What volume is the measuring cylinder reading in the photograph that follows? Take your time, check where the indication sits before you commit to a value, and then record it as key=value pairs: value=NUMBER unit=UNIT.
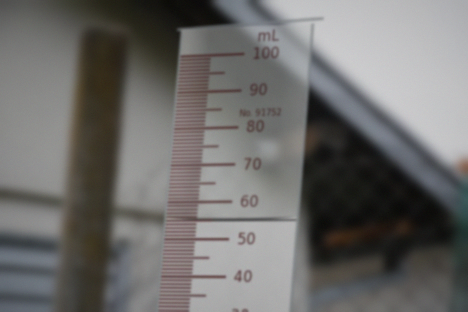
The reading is value=55 unit=mL
